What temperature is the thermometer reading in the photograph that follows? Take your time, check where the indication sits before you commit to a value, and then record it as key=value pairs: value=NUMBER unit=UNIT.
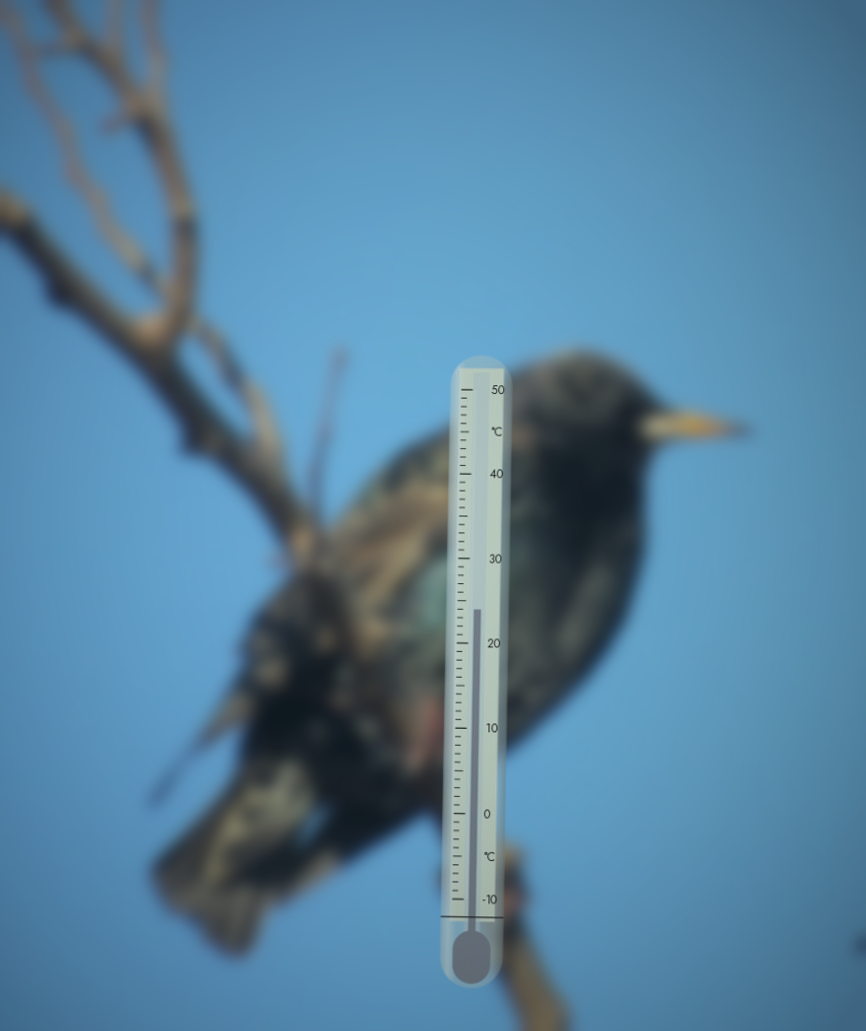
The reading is value=24 unit=°C
